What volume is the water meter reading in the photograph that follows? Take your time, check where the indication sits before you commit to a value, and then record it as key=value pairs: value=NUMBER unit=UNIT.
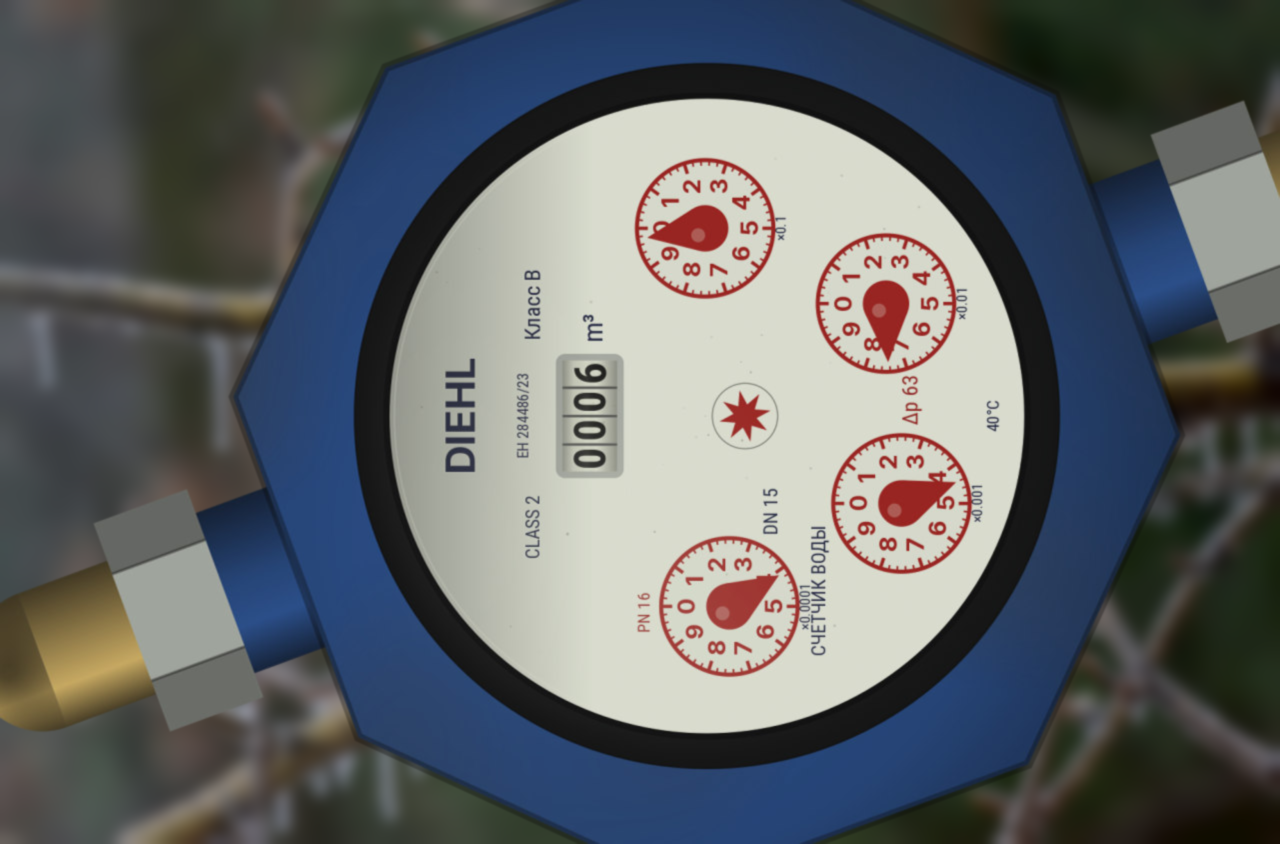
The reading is value=5.9744 unit=m³
